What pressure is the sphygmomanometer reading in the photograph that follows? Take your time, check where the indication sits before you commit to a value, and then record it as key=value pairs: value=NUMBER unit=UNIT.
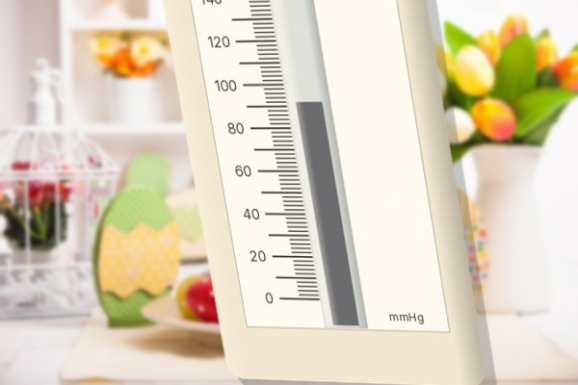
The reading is value=92 unit=mmHg
